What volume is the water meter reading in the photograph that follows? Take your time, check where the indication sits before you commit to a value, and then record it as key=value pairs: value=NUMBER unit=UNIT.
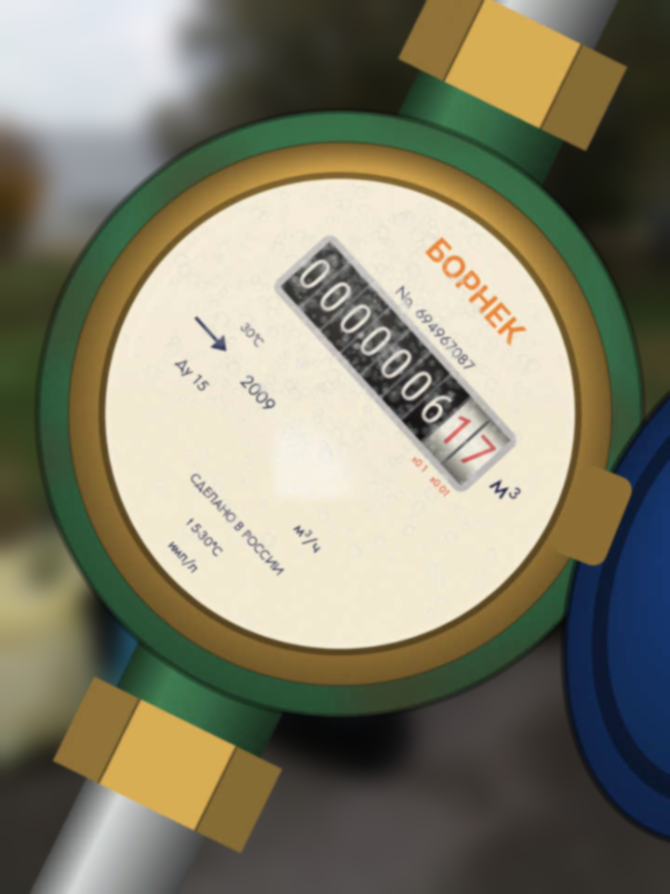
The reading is value=6.17 unit=m³
